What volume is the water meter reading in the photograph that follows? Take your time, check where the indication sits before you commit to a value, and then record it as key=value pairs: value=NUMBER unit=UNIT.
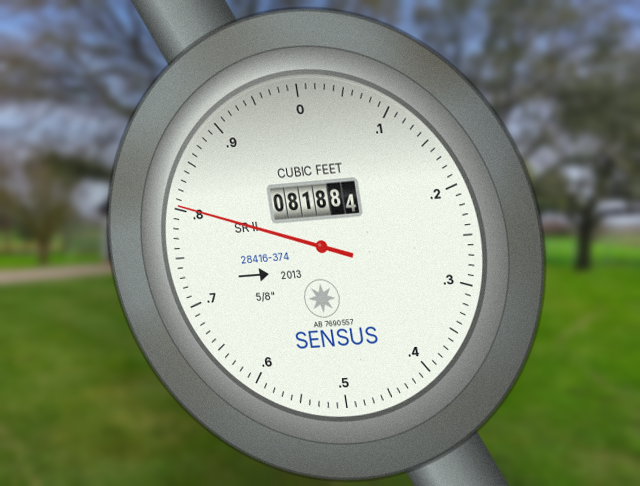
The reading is value=81883.80 unit=ft³
